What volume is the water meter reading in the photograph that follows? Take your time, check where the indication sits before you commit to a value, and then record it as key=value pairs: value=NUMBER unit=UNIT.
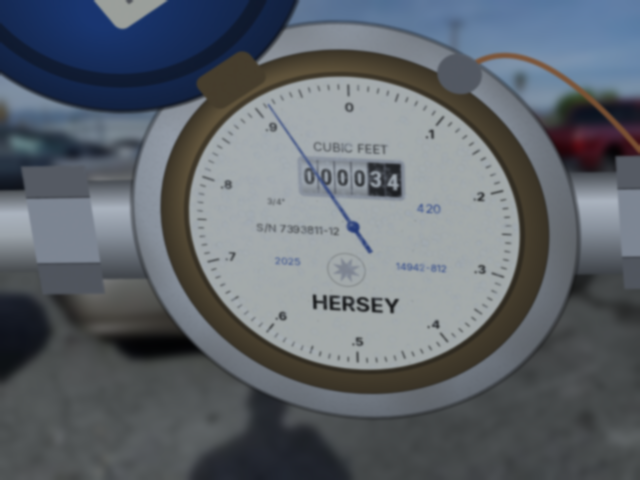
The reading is value=33.91 unit=ft³
